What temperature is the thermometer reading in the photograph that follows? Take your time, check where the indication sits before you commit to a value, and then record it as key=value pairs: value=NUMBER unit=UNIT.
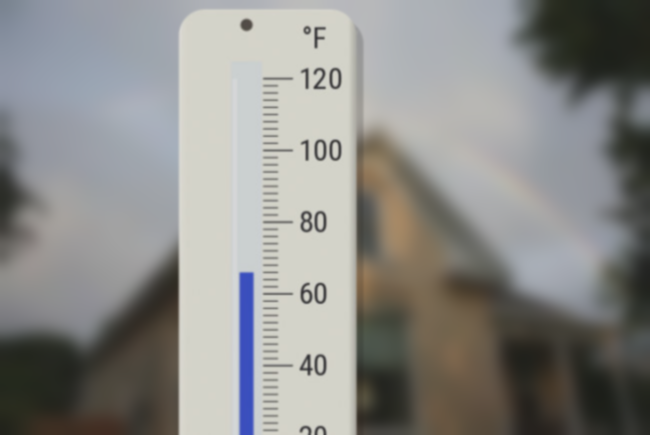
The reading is value=66 unit=°F
